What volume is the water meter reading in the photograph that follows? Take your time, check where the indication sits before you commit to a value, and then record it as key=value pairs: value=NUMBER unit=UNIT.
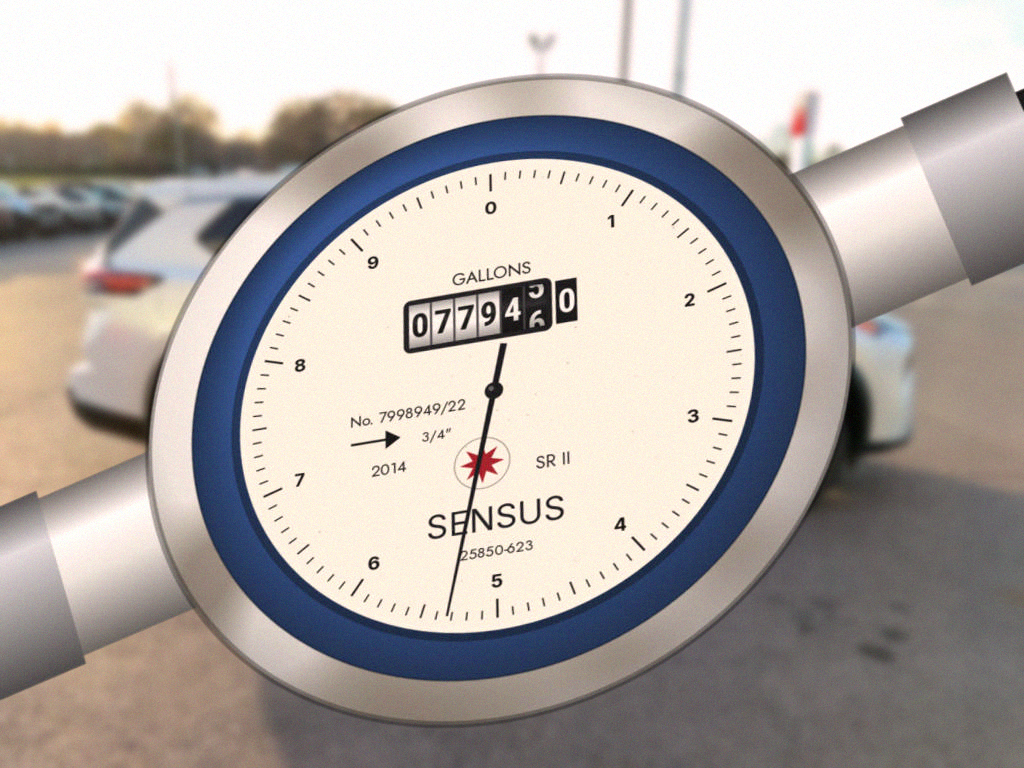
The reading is value=779455.3 unit=gal
